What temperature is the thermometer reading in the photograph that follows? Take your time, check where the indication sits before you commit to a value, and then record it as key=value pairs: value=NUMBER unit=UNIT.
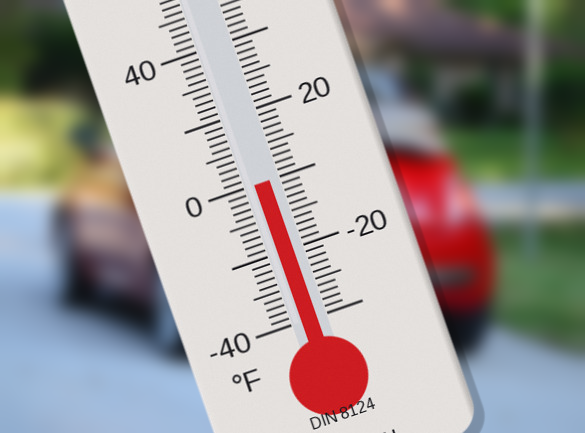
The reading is value=0 unit=°F
